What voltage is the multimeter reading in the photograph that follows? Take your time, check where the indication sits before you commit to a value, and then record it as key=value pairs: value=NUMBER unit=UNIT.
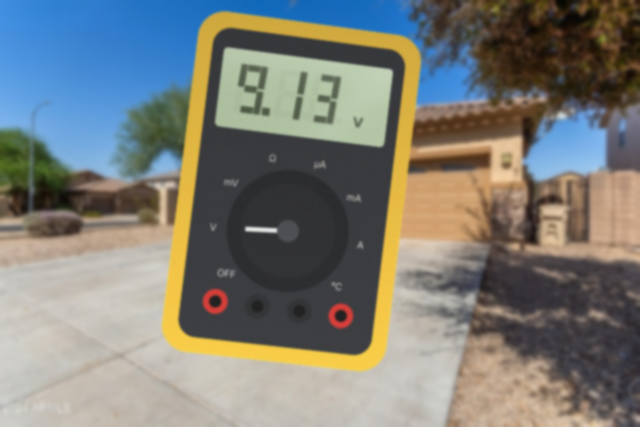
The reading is value=9.13 unit=V
